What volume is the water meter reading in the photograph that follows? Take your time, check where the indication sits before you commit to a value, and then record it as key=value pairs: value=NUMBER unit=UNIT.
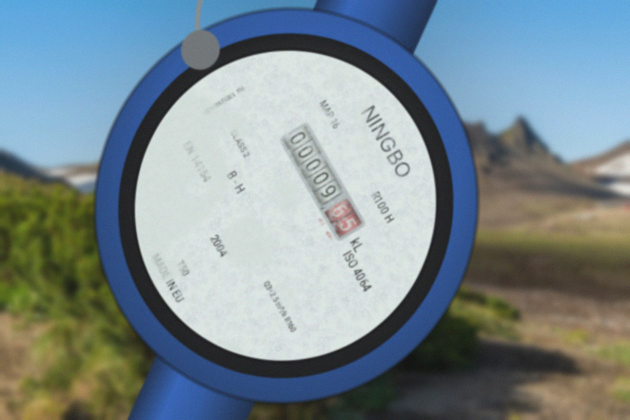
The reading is value=9.65 unit=kL
